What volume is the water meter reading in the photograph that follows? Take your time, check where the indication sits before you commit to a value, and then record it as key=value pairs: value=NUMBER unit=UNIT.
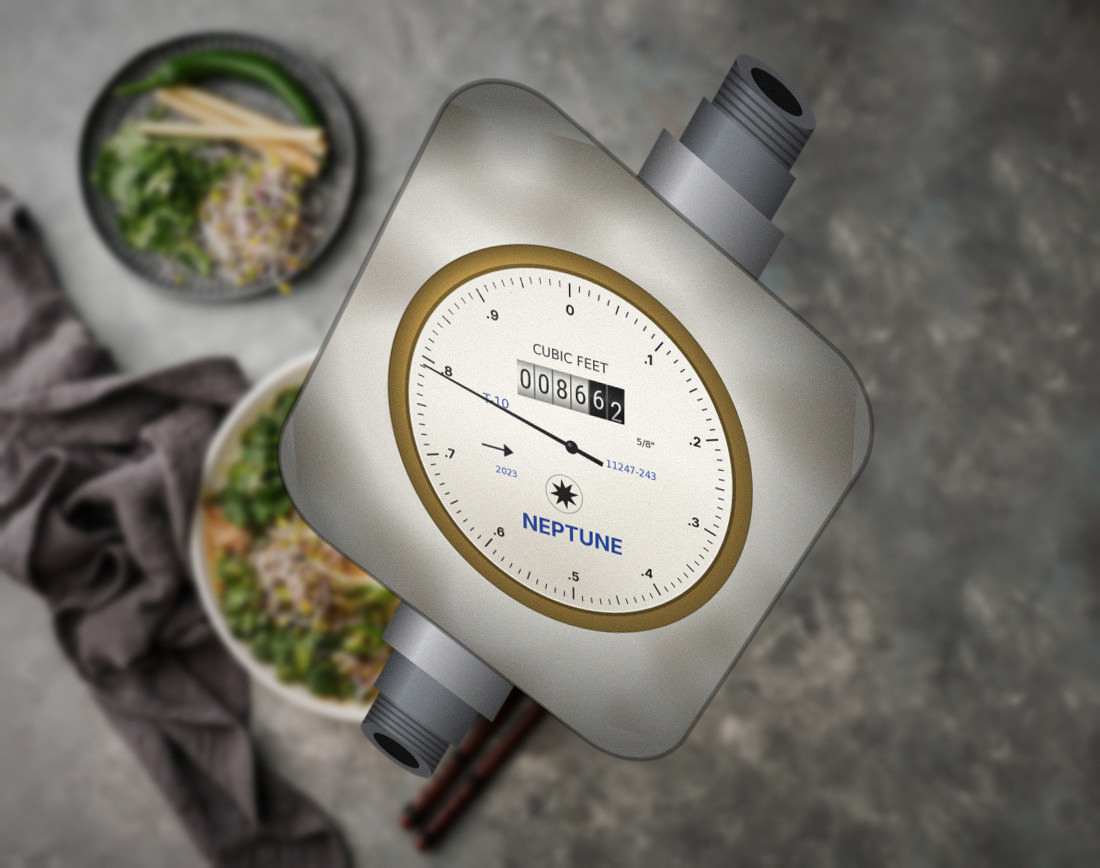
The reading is value=8661.79 unit=ft³
